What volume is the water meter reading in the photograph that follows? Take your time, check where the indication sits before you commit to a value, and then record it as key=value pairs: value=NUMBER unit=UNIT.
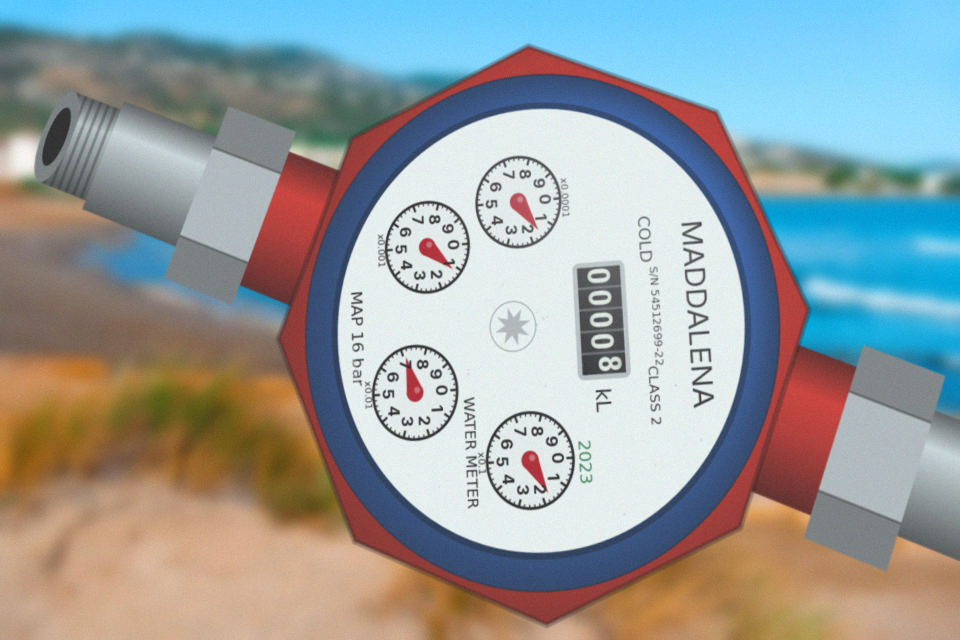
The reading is value=8.1711 unit=kL
